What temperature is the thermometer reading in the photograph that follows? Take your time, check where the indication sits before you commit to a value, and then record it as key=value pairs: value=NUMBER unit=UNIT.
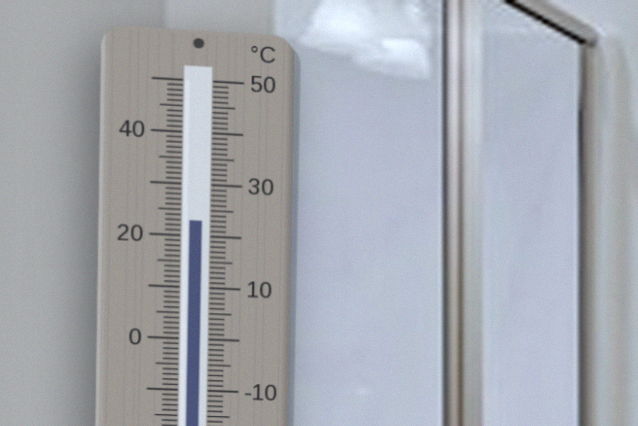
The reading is value=23 unit=°C
